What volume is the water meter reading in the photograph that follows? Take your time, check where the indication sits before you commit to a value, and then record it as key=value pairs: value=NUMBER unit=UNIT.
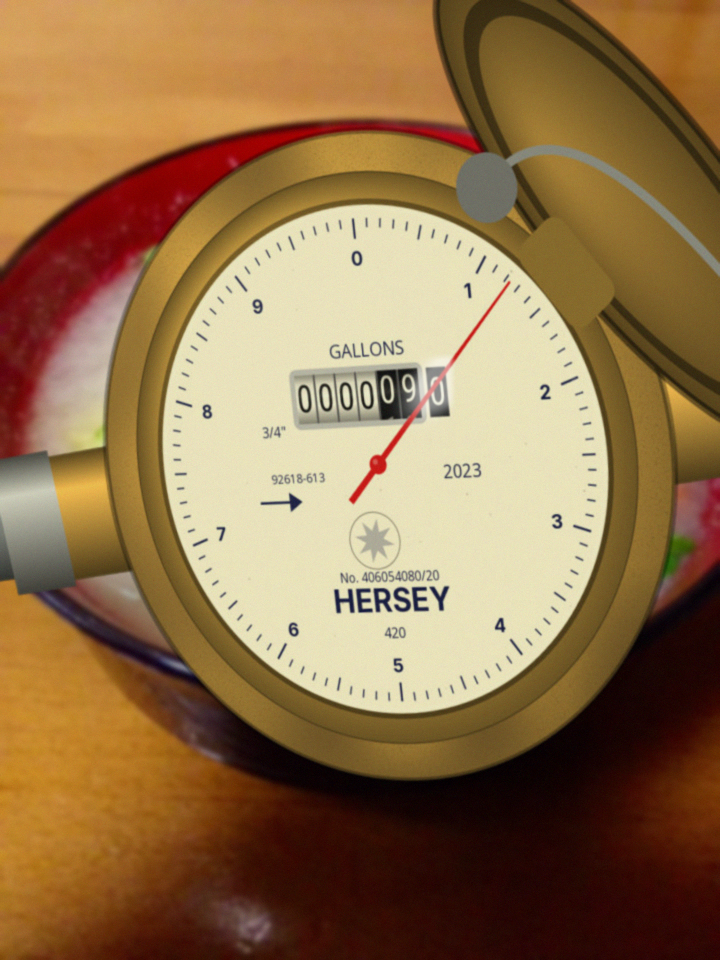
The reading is value=91.2 unit=gal
